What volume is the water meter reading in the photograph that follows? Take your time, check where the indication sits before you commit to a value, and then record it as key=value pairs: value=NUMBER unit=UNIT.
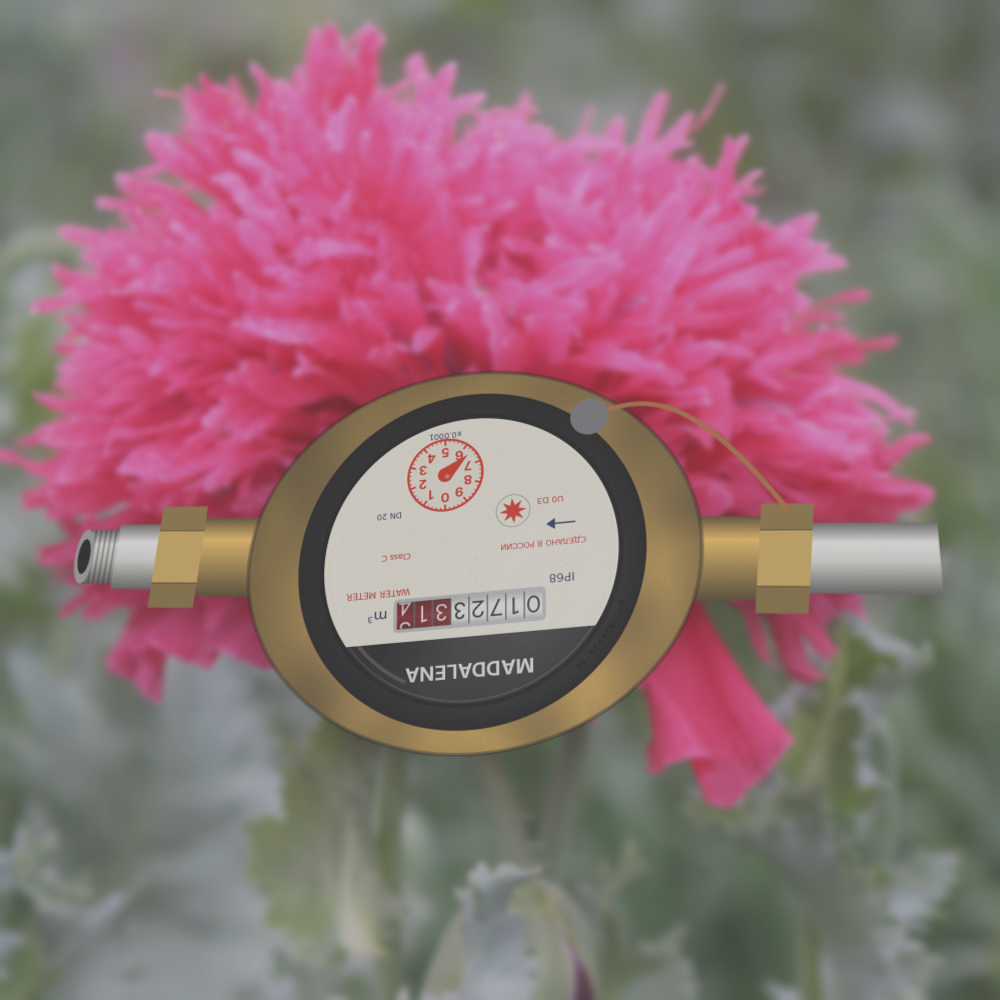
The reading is value=1723.3136 unit=m³
